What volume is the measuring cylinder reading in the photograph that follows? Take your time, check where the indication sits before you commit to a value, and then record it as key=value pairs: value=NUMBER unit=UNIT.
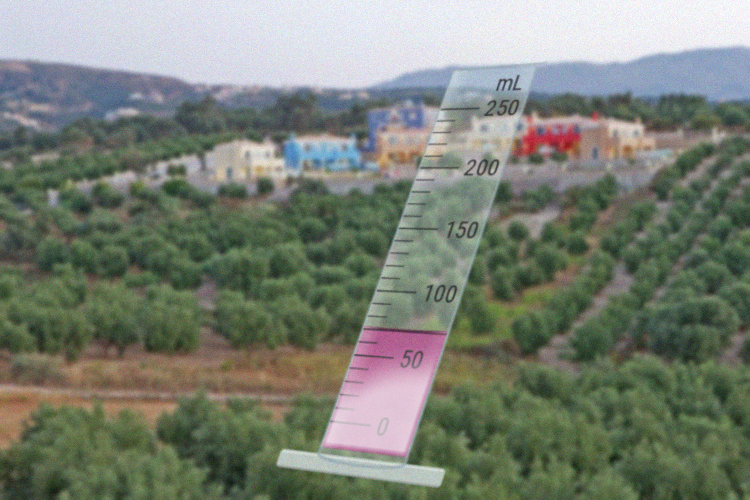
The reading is value=70 unit=mL
